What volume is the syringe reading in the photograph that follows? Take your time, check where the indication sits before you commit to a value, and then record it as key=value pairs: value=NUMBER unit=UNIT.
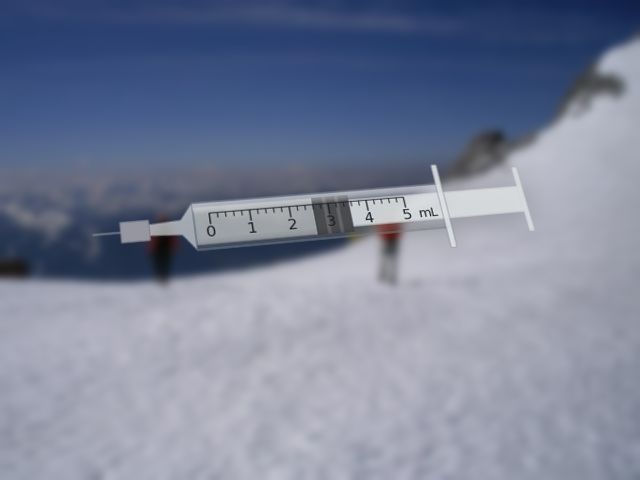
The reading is value=2.6 unit=mL
